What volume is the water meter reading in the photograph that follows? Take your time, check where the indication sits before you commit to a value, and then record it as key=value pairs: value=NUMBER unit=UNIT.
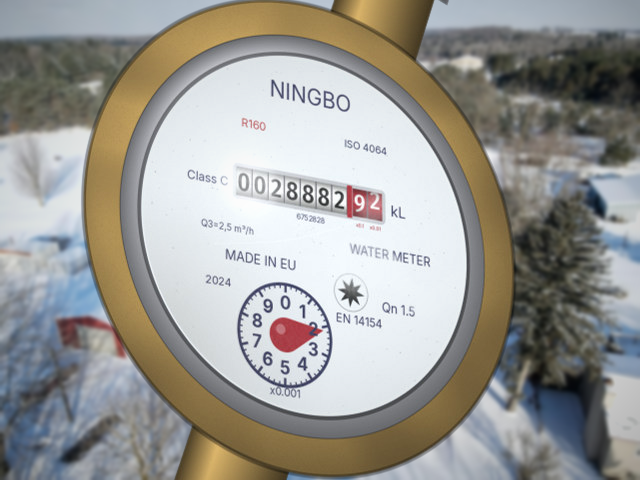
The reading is value=28882.922 unit=kL
